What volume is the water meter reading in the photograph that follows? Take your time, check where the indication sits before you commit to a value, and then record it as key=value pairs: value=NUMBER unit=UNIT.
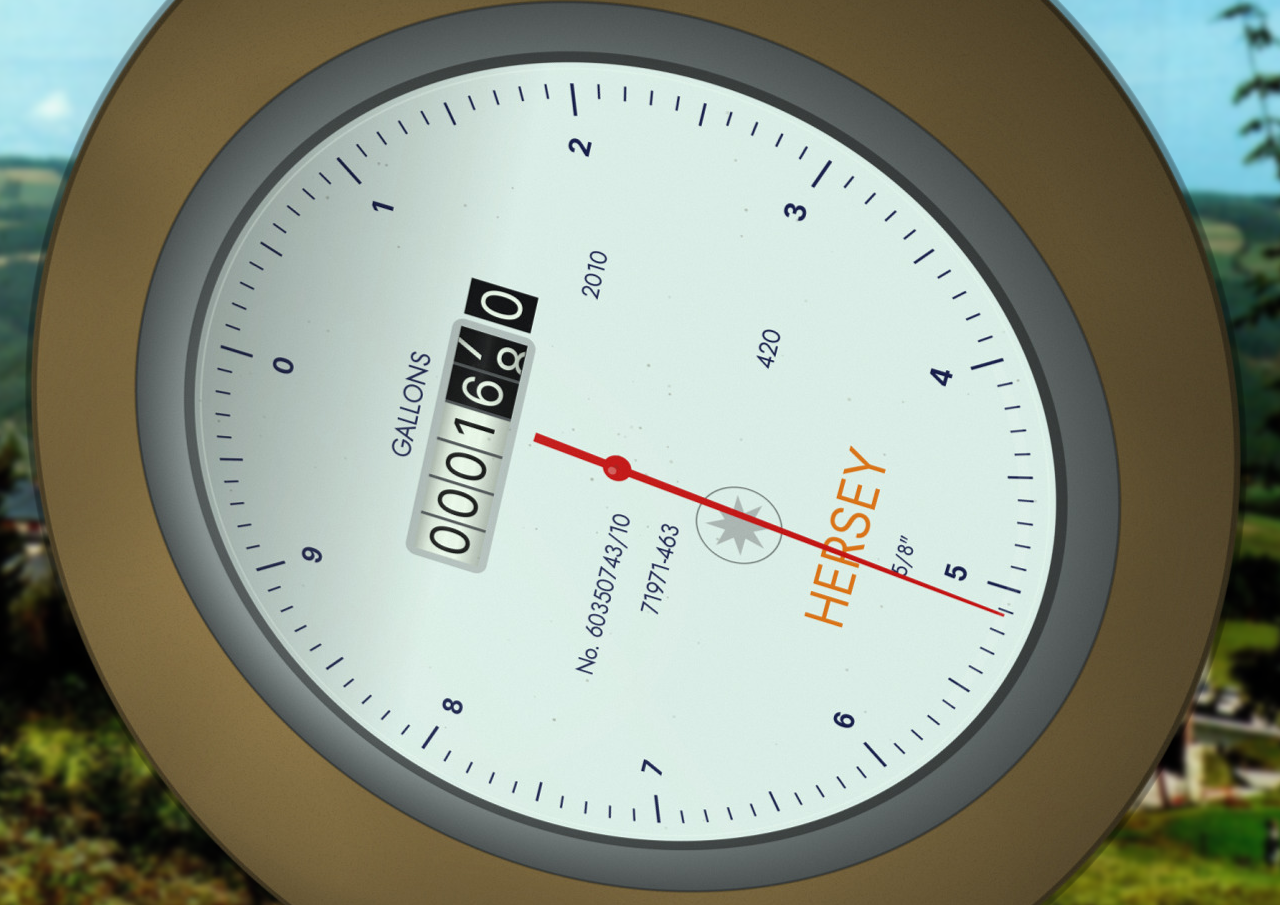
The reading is value=1675.1 unit=gal
